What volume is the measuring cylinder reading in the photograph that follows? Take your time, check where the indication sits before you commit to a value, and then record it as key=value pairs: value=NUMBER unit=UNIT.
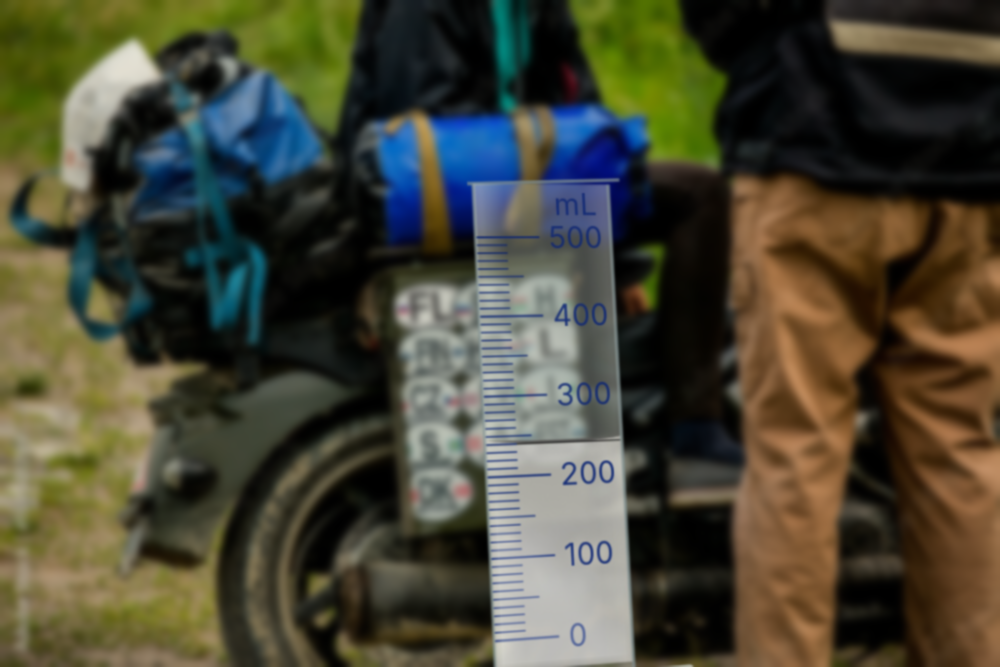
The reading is value=240 unit=mL
